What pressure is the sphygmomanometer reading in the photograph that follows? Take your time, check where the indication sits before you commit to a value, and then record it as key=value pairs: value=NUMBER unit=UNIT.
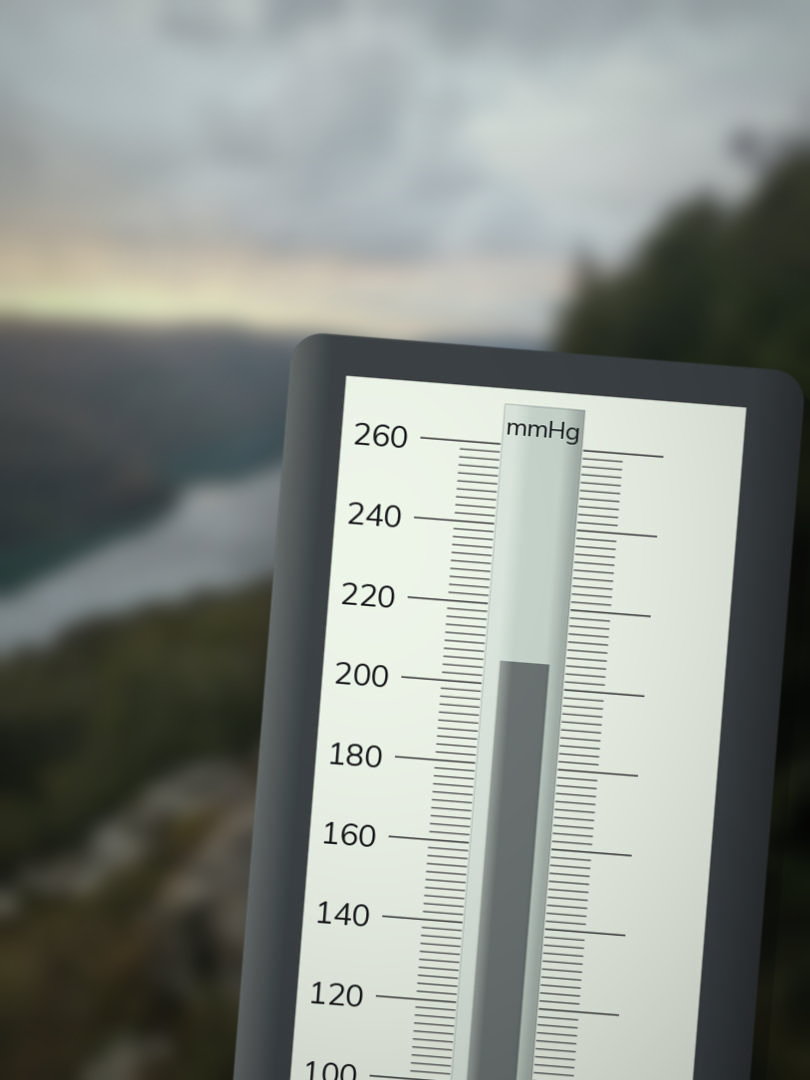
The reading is value=206 unit=mmHg
